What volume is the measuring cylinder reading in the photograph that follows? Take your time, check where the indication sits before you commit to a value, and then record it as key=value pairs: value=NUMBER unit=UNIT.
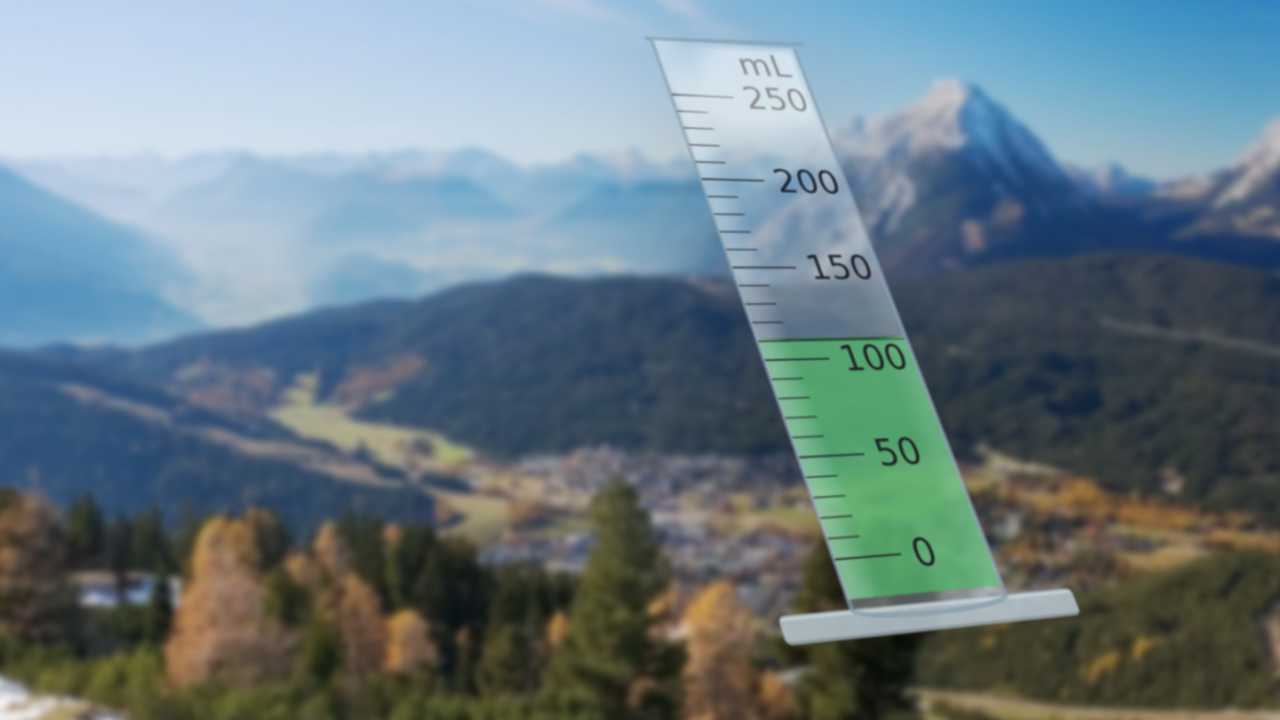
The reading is value=110 unit=mL
